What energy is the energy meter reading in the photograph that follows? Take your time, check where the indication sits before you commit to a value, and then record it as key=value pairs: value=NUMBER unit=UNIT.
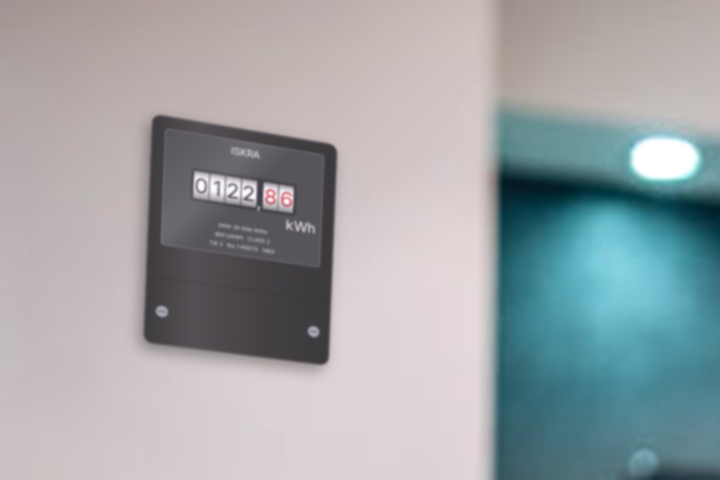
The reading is value=122.86 unit=kWh
